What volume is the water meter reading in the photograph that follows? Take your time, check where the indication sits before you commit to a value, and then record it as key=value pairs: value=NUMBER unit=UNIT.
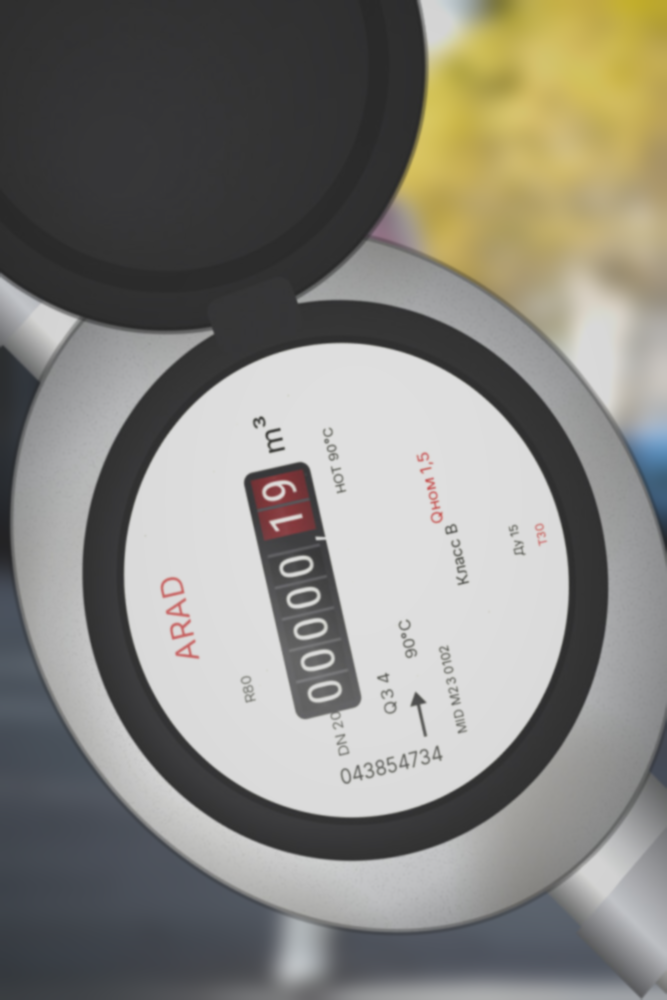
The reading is value=0.19 unit=m³
